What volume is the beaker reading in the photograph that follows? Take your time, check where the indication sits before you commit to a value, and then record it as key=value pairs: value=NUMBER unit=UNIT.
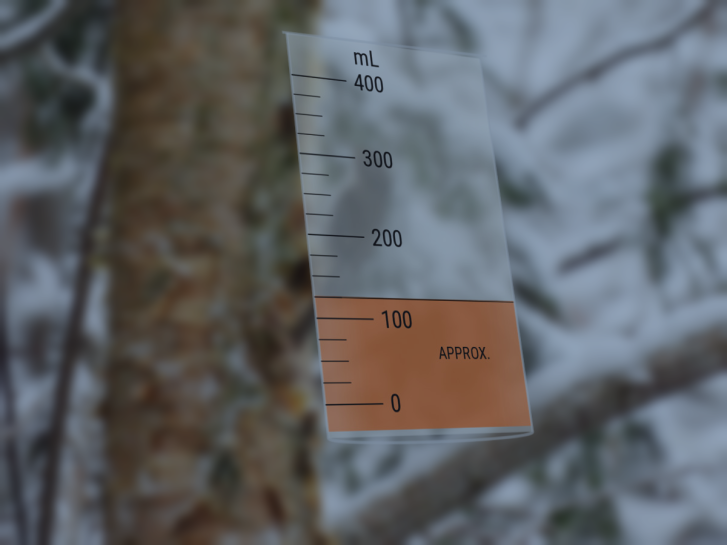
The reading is value=125 unit=mL
